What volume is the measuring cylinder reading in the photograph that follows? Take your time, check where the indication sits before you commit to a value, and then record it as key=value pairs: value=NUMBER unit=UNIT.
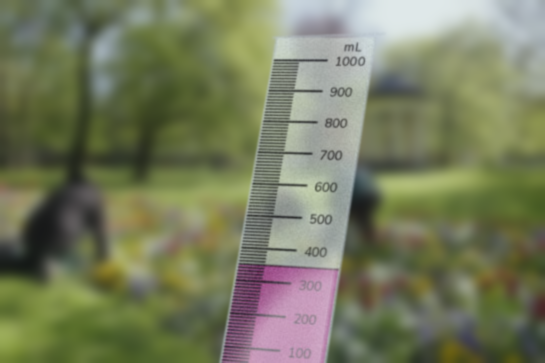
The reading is value=350 unit=mL
